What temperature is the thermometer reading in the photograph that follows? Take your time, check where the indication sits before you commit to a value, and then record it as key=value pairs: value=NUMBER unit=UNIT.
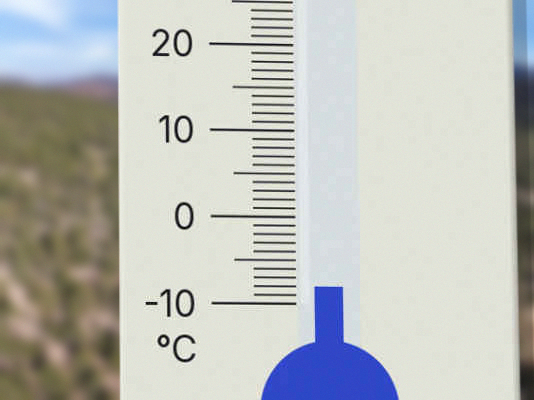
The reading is value=-8 unit=°C
